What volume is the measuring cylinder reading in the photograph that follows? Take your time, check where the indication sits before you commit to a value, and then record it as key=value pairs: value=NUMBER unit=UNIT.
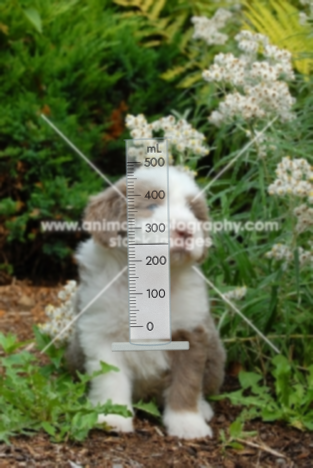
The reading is value=250 unit=mL
